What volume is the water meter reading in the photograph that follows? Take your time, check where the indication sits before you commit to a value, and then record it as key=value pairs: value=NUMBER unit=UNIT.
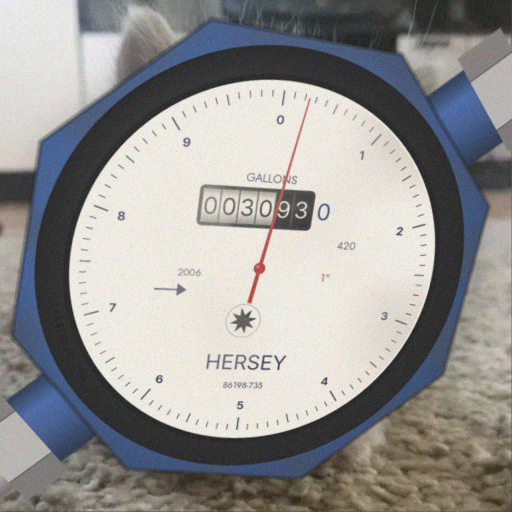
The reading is value=30930.2 unit=gal
